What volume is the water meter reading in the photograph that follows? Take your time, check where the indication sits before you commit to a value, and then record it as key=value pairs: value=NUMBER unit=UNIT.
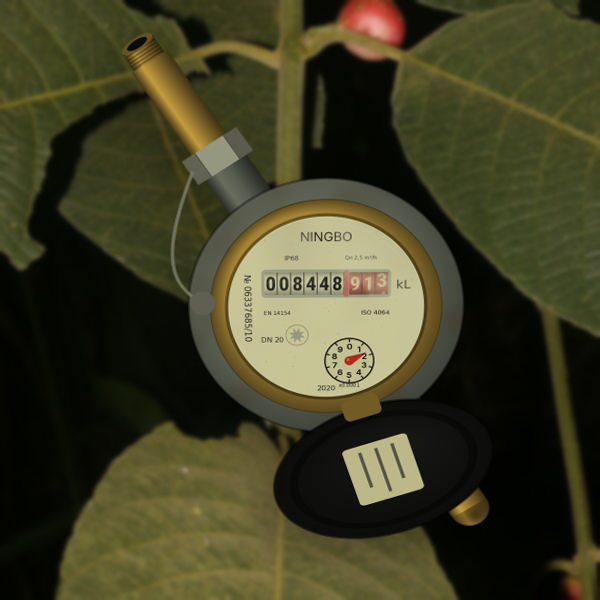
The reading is value=8448.9131 unit=kL
